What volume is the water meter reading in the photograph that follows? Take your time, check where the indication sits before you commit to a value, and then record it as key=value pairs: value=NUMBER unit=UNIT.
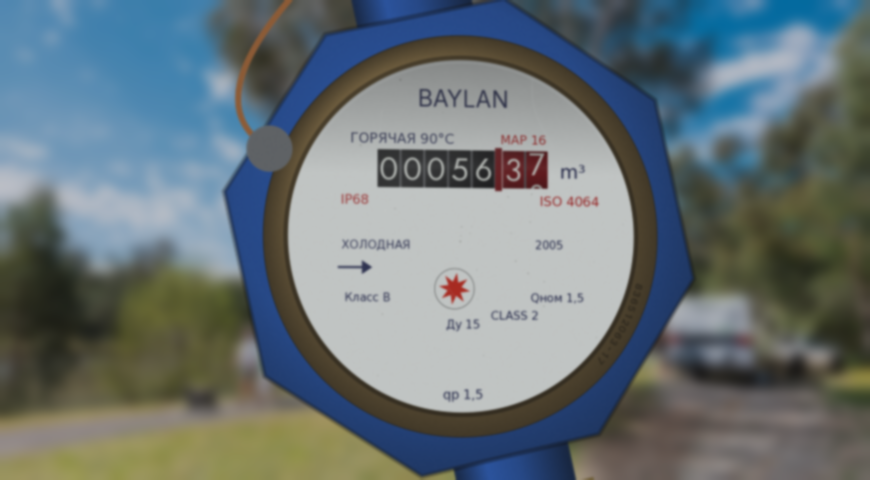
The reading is value=56.37 unit=m³
